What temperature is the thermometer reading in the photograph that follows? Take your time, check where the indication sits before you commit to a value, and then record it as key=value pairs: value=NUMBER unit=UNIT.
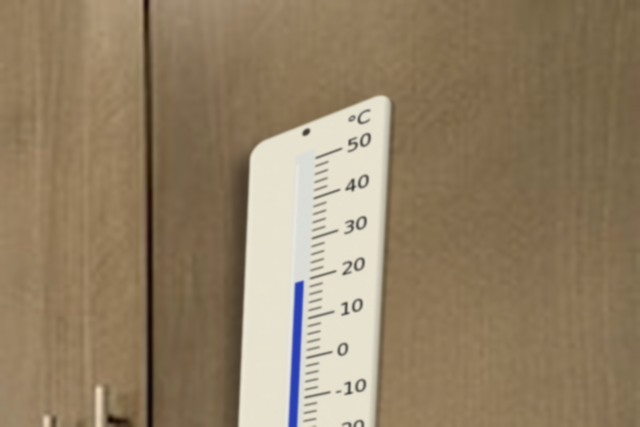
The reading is value=20 unit=°C
